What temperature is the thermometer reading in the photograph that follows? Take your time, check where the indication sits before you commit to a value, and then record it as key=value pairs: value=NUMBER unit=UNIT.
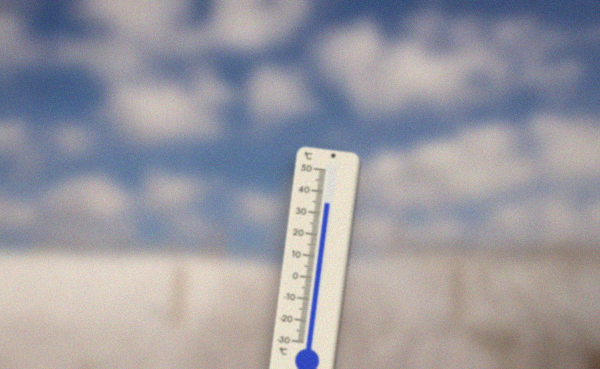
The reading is value=35 unit=°C
